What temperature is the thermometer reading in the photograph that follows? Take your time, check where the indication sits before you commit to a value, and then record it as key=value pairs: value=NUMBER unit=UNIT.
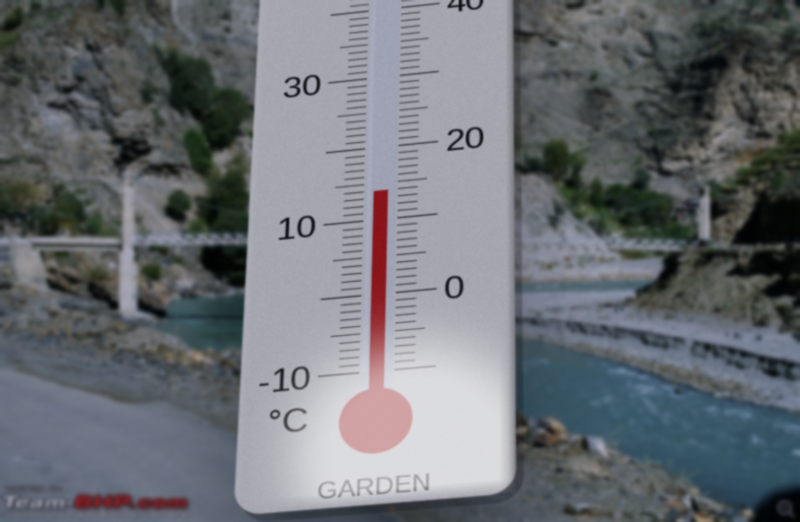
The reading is value=14 unit=°C
